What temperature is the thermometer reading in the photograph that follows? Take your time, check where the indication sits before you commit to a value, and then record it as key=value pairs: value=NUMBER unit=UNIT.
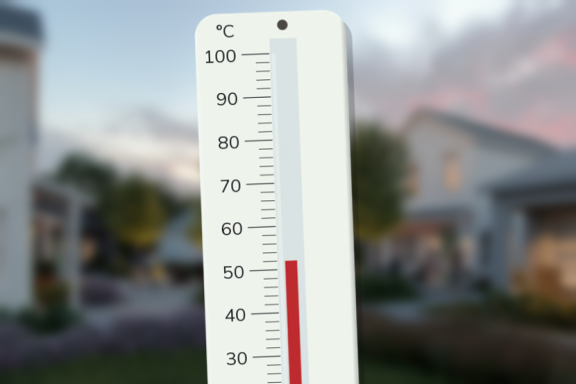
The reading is value=52 unit=°C
